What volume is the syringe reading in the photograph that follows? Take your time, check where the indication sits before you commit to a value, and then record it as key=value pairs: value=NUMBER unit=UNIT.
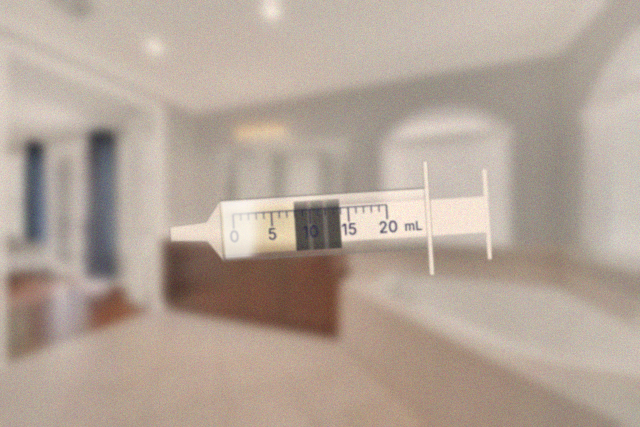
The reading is value=8 unit=mL
